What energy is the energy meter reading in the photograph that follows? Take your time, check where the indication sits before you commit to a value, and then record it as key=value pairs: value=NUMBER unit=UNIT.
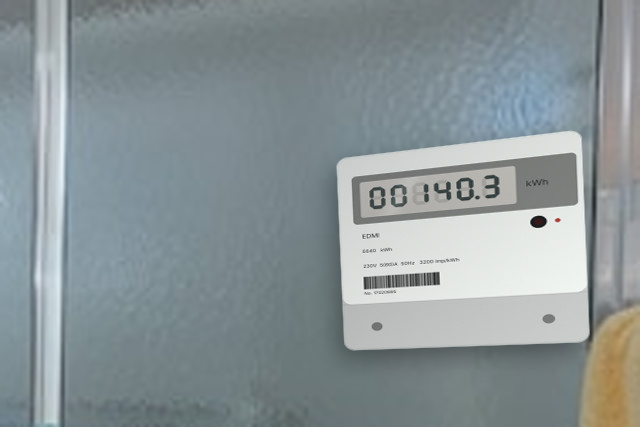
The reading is value=140.3 unit=kWh
